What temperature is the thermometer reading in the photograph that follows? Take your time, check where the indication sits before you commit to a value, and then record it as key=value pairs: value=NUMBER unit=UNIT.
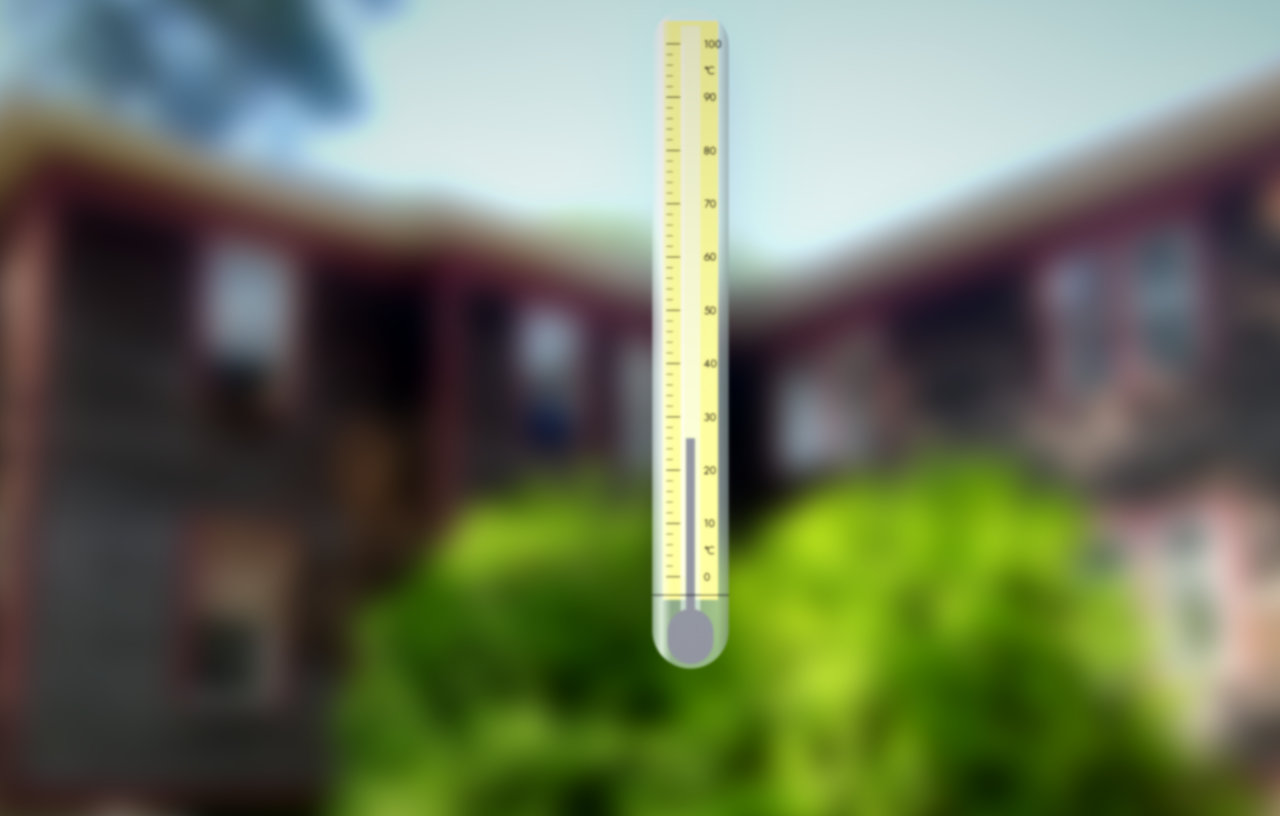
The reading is value=26 unit=°C
